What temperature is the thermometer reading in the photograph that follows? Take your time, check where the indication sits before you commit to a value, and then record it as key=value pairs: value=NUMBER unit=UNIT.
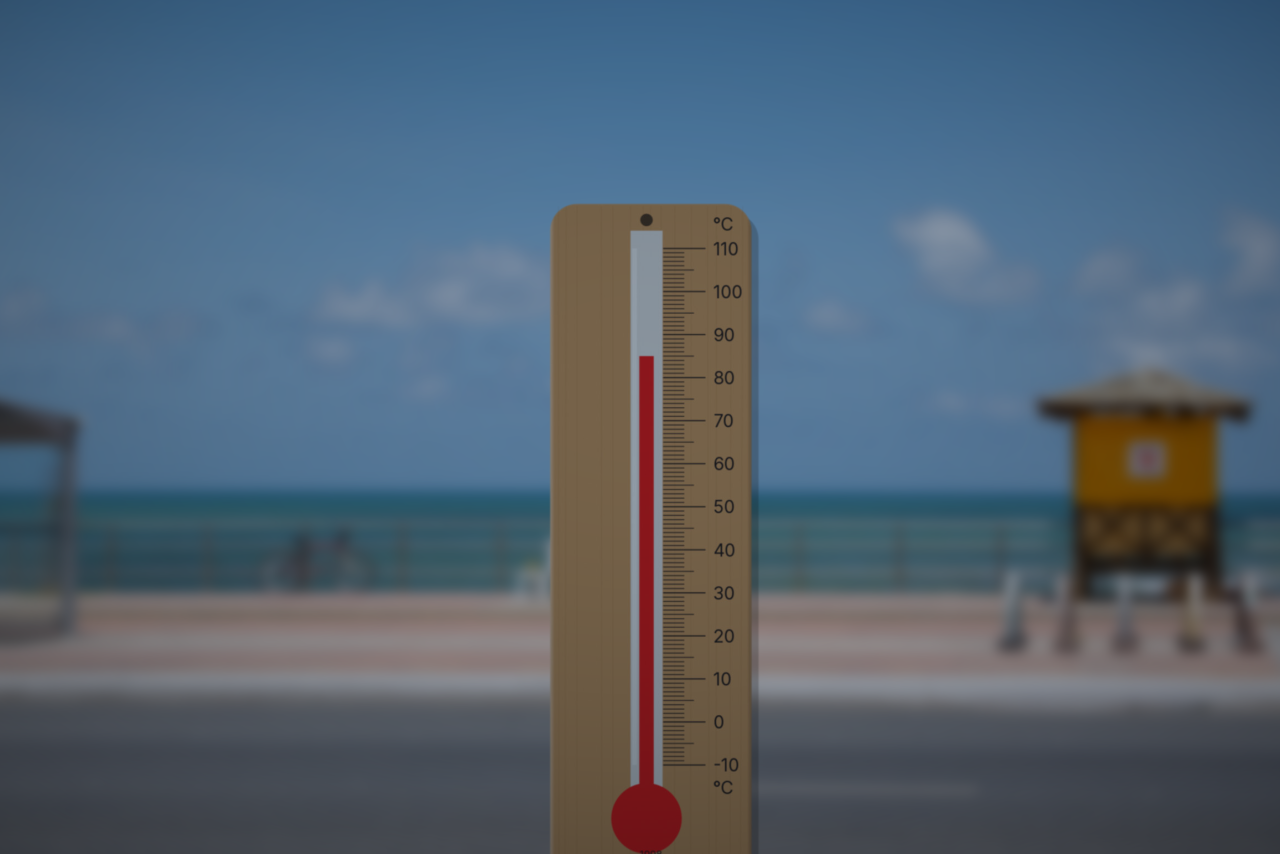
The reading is value=85 unit=°C
